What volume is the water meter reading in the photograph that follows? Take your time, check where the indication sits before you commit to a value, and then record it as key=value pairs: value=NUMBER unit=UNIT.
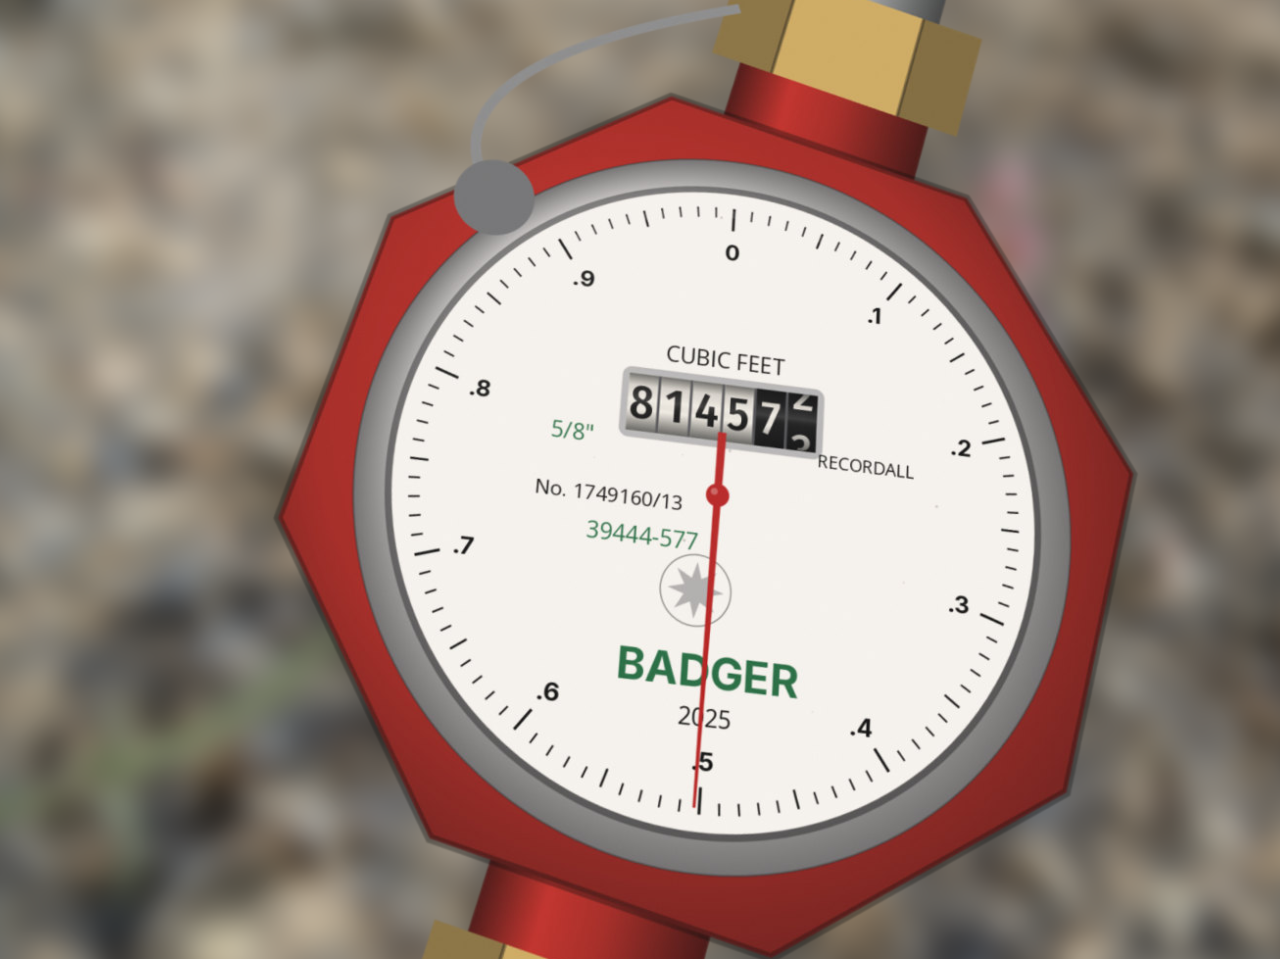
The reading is value=814572.50 unit=ft³
